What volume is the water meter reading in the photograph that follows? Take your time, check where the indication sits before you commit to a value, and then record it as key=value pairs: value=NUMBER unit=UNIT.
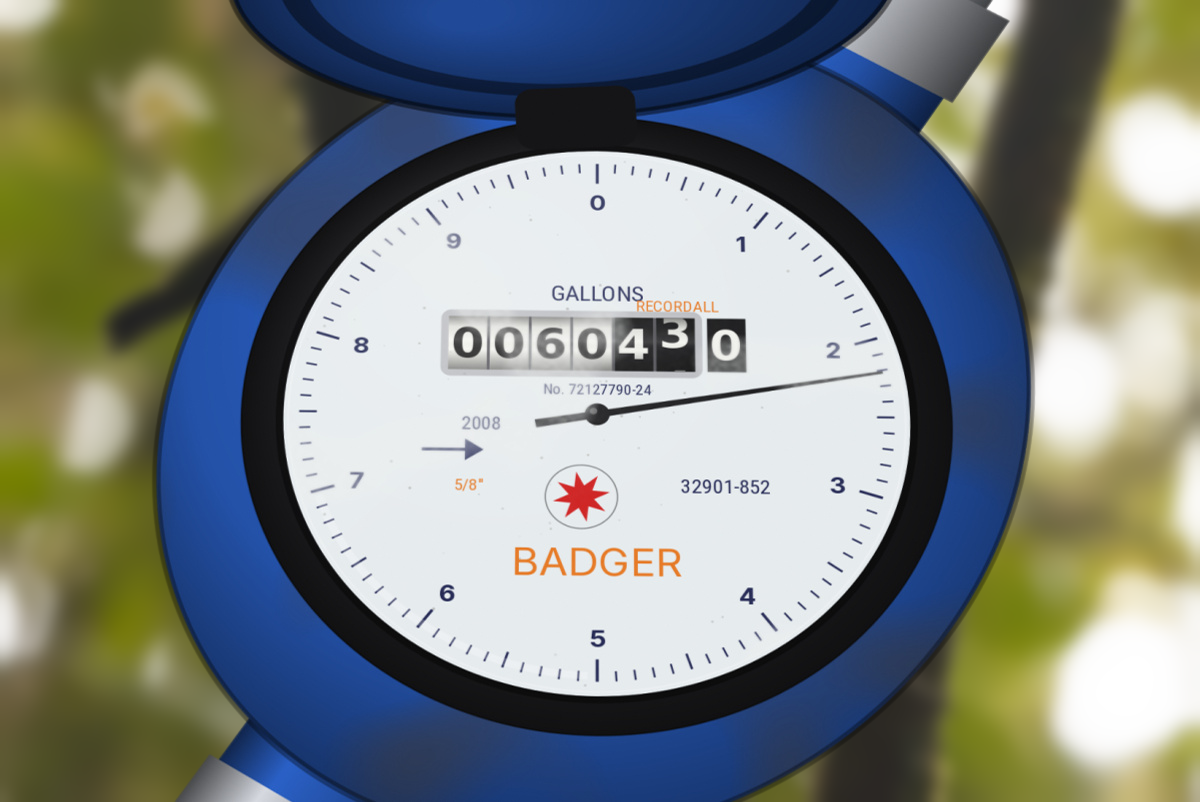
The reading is value=60432.2 unit=gal
